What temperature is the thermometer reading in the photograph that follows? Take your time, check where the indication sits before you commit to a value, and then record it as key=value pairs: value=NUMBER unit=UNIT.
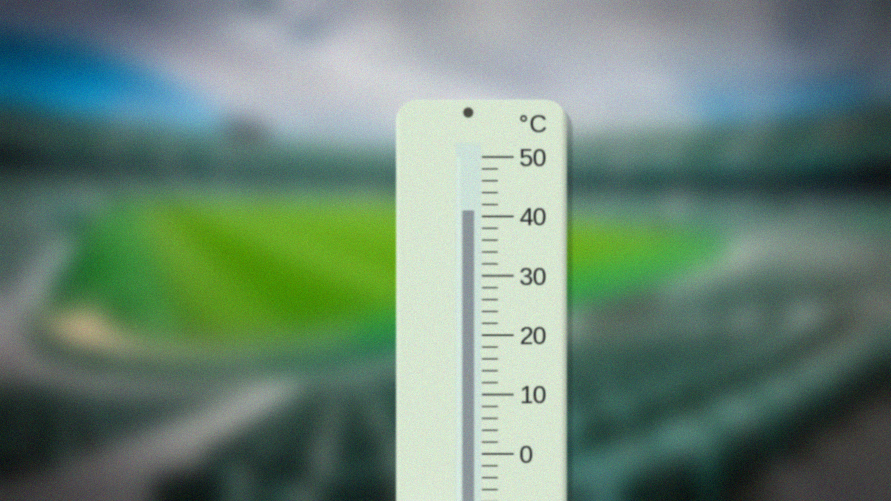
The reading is value=41 unit=°C
